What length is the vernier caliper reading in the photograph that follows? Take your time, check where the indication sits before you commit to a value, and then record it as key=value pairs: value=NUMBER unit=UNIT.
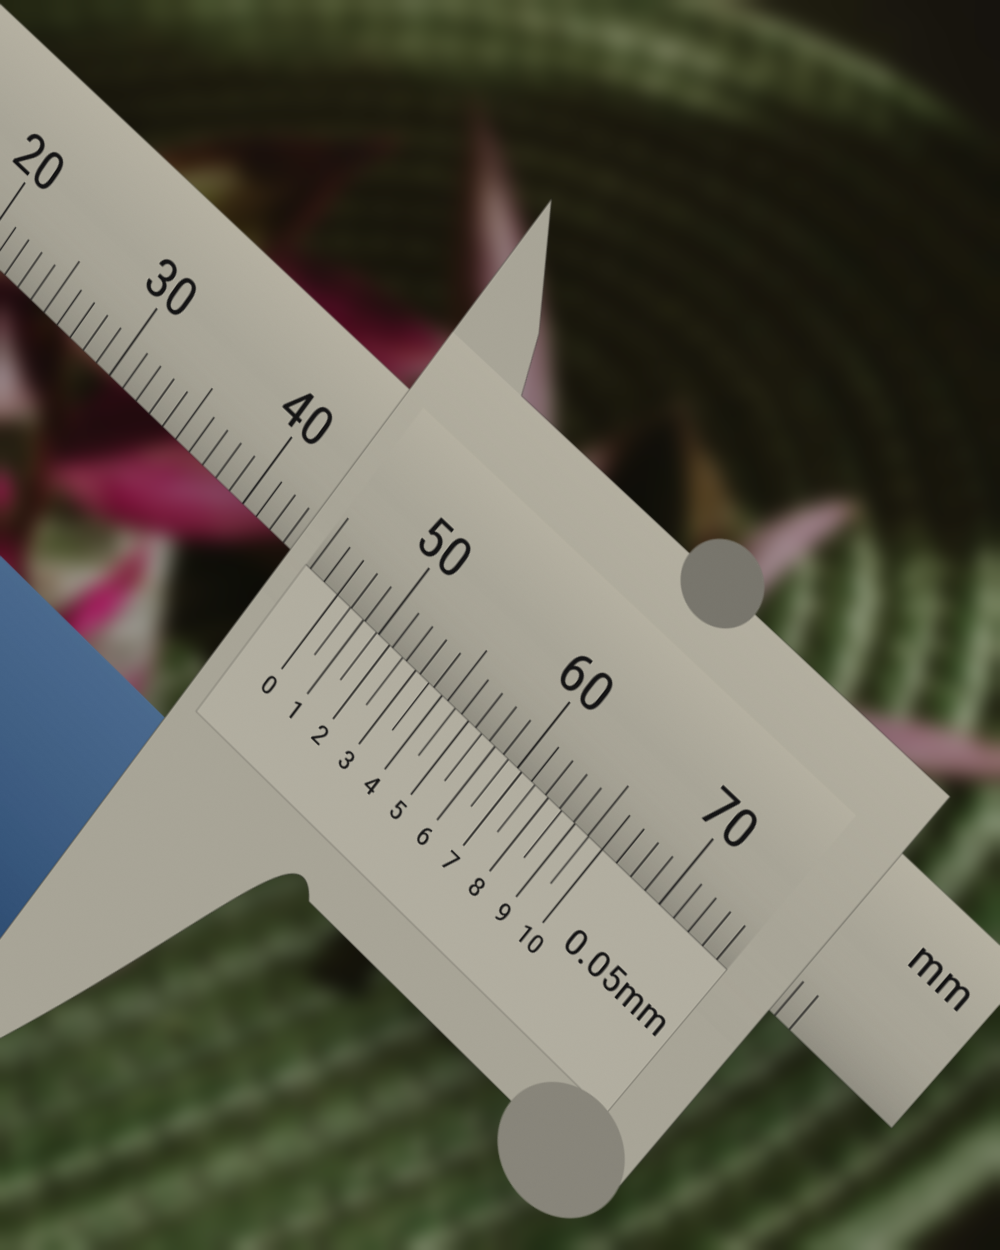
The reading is value=47.0 unit=mm
